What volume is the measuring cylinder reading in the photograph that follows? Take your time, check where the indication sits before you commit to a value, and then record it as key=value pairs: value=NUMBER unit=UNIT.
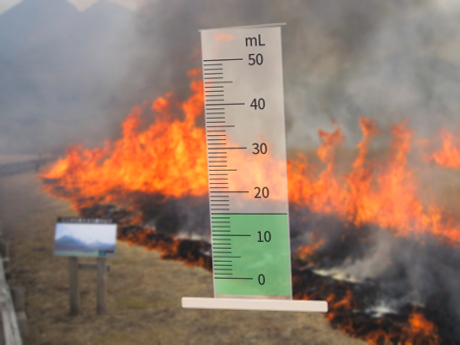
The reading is value=15 unit=mL
